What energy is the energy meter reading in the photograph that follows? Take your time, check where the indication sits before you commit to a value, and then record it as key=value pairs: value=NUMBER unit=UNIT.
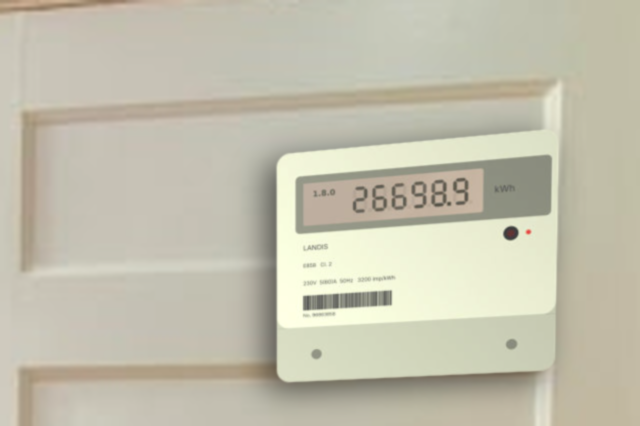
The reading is value=26698.9 unit=kWh
